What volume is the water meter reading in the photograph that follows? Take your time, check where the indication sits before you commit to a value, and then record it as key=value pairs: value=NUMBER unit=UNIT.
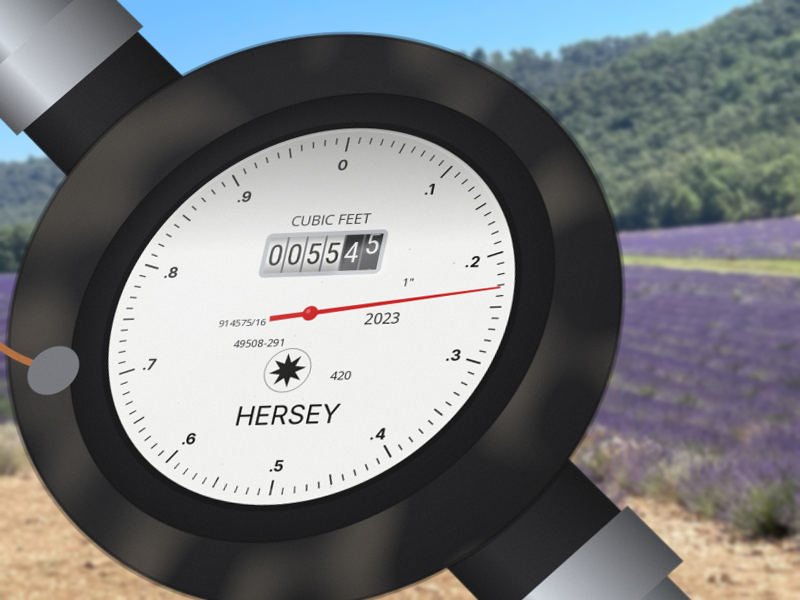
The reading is value=5545.23 unit=ft³
